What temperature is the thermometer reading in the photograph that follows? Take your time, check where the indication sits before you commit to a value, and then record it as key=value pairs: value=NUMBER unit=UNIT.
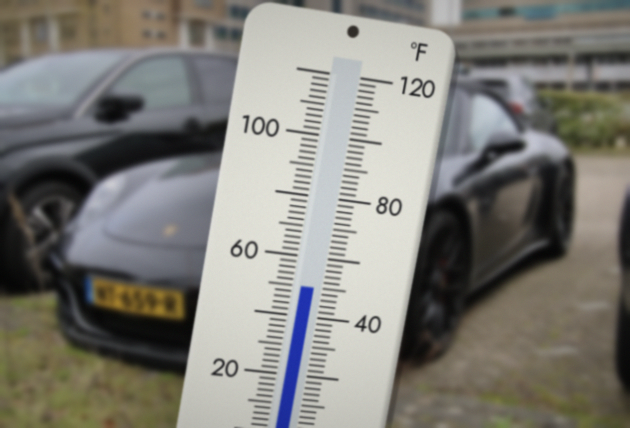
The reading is value=50 unit=°F
